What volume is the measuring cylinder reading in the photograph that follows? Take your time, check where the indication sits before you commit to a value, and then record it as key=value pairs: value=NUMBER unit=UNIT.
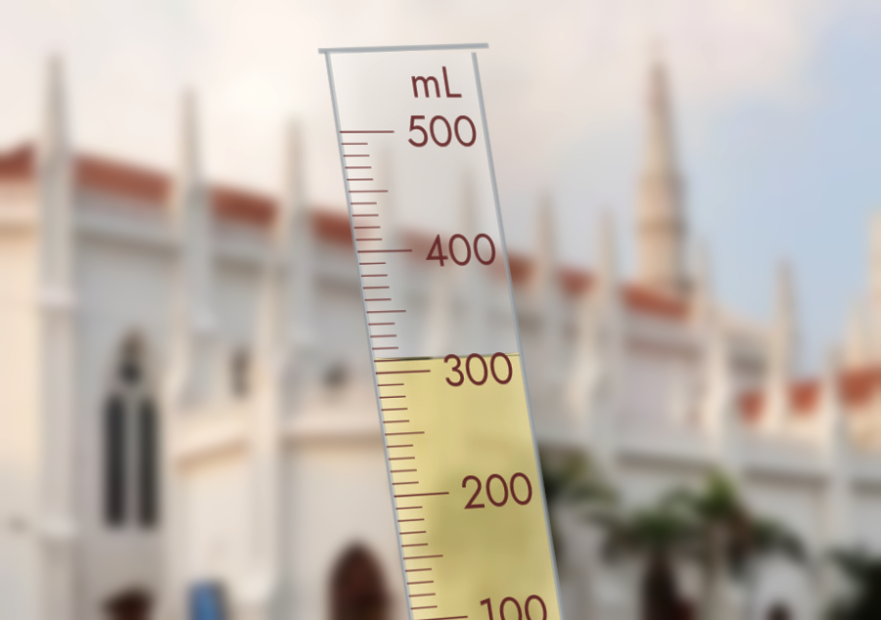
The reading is value=310 unit=mL
